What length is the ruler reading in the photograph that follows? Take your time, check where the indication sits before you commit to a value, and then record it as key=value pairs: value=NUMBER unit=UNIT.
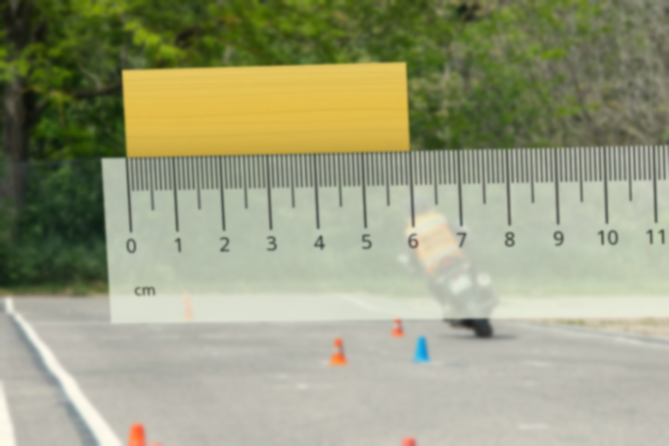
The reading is value=6 unit=cm
